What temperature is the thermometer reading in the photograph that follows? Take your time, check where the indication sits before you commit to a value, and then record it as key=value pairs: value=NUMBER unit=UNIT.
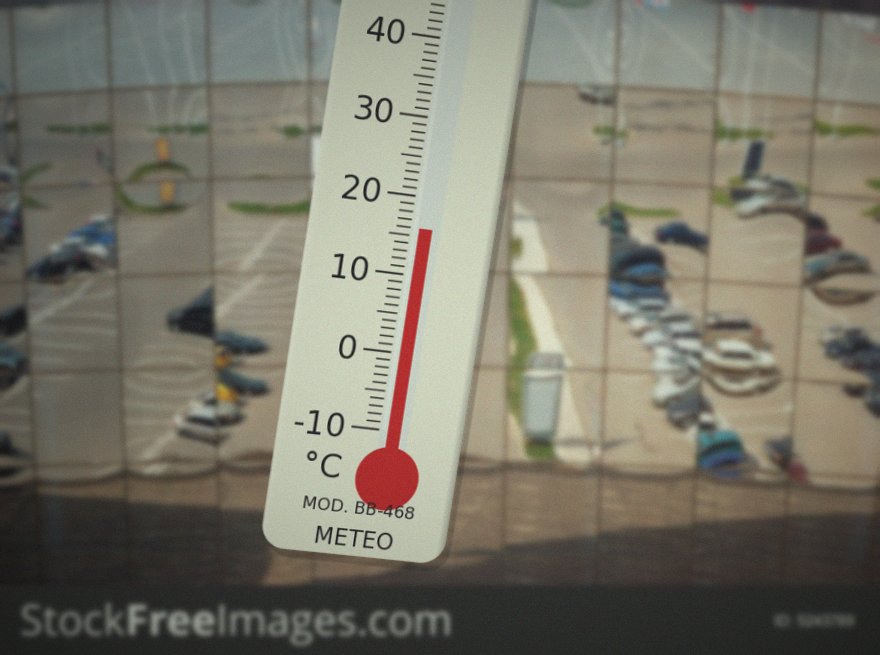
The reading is value=16 unit=°C
